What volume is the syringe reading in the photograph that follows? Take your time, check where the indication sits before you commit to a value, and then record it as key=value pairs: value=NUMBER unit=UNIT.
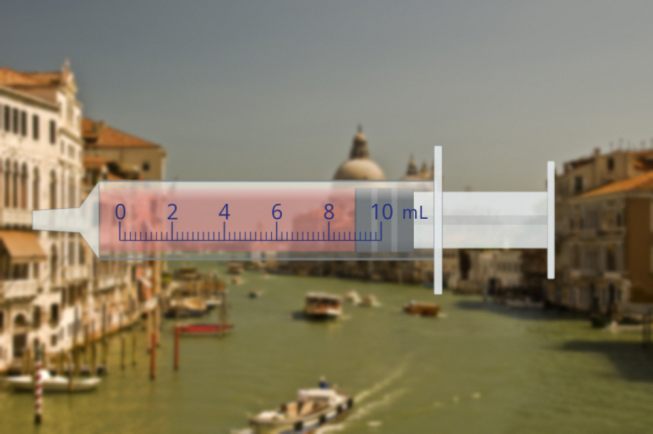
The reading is value=9 unit=mL
